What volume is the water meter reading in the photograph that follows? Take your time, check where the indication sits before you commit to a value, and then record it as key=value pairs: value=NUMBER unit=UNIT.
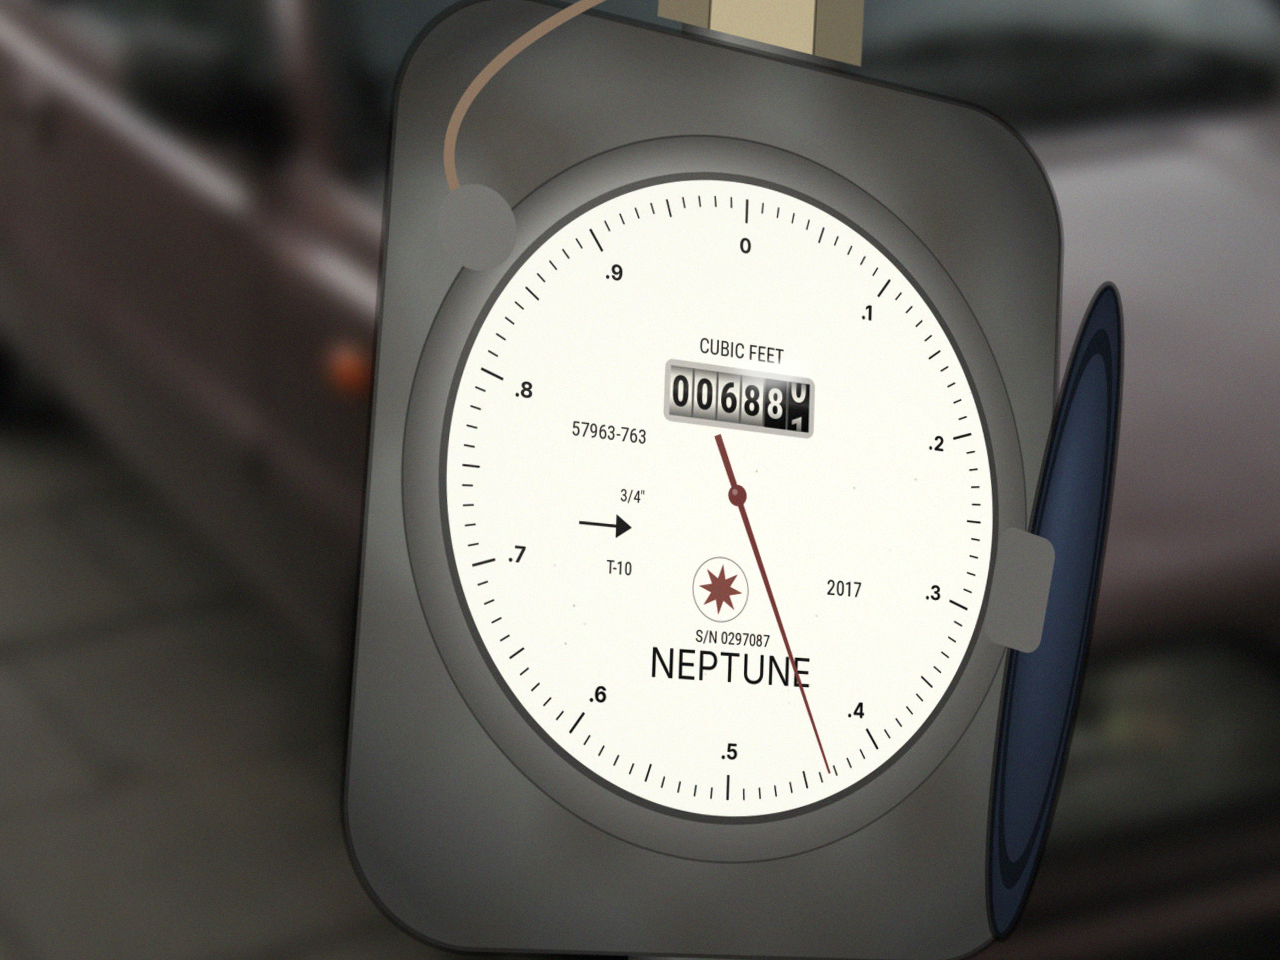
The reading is value=6880.43 unit=ft³
